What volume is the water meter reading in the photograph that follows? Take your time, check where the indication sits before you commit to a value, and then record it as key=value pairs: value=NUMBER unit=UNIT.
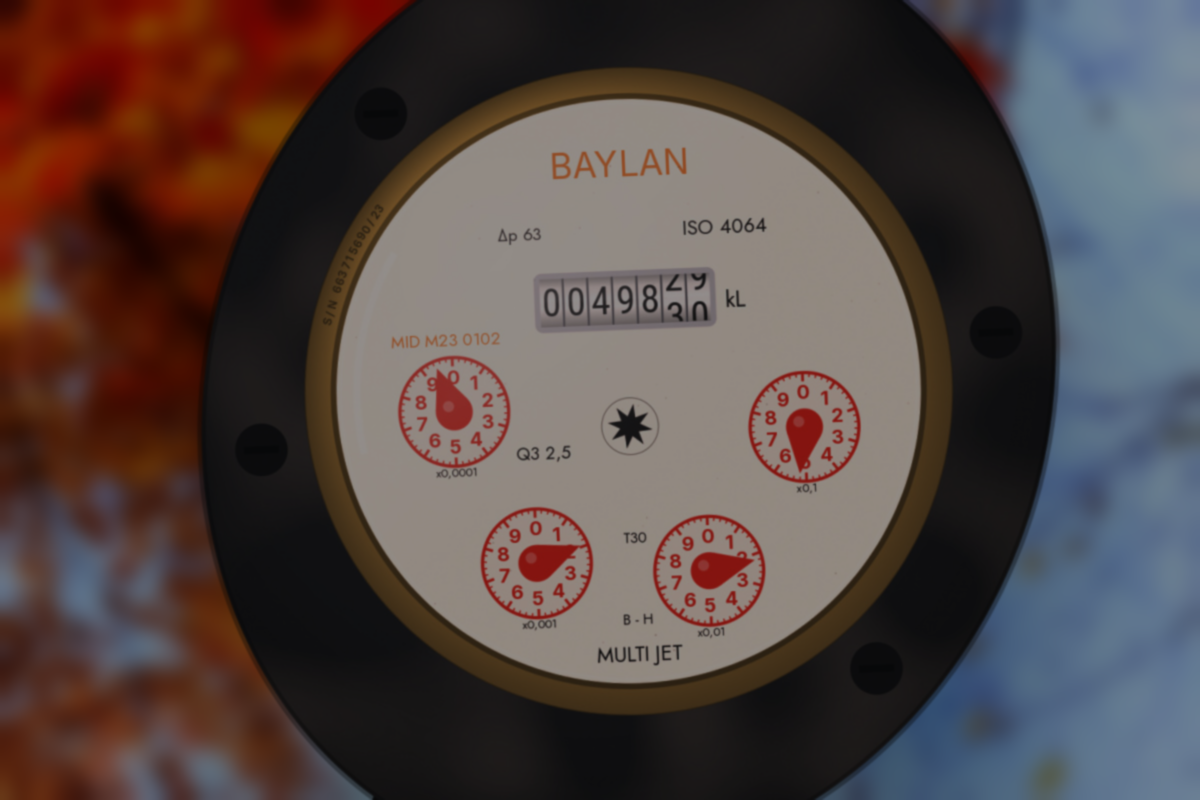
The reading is value=49829.5219 unit=kL
